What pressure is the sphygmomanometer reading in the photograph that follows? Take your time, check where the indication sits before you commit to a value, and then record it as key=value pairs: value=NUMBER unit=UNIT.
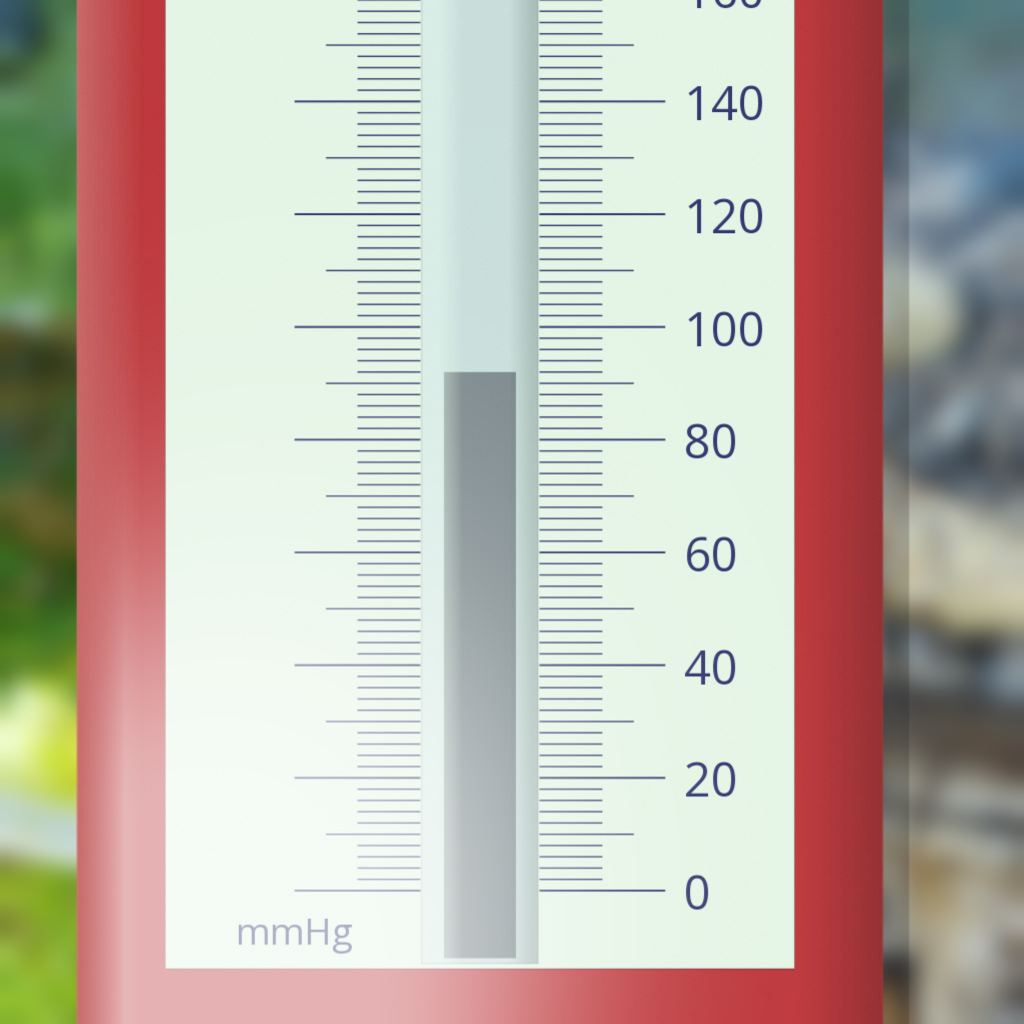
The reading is value=92 unit=mmHg
